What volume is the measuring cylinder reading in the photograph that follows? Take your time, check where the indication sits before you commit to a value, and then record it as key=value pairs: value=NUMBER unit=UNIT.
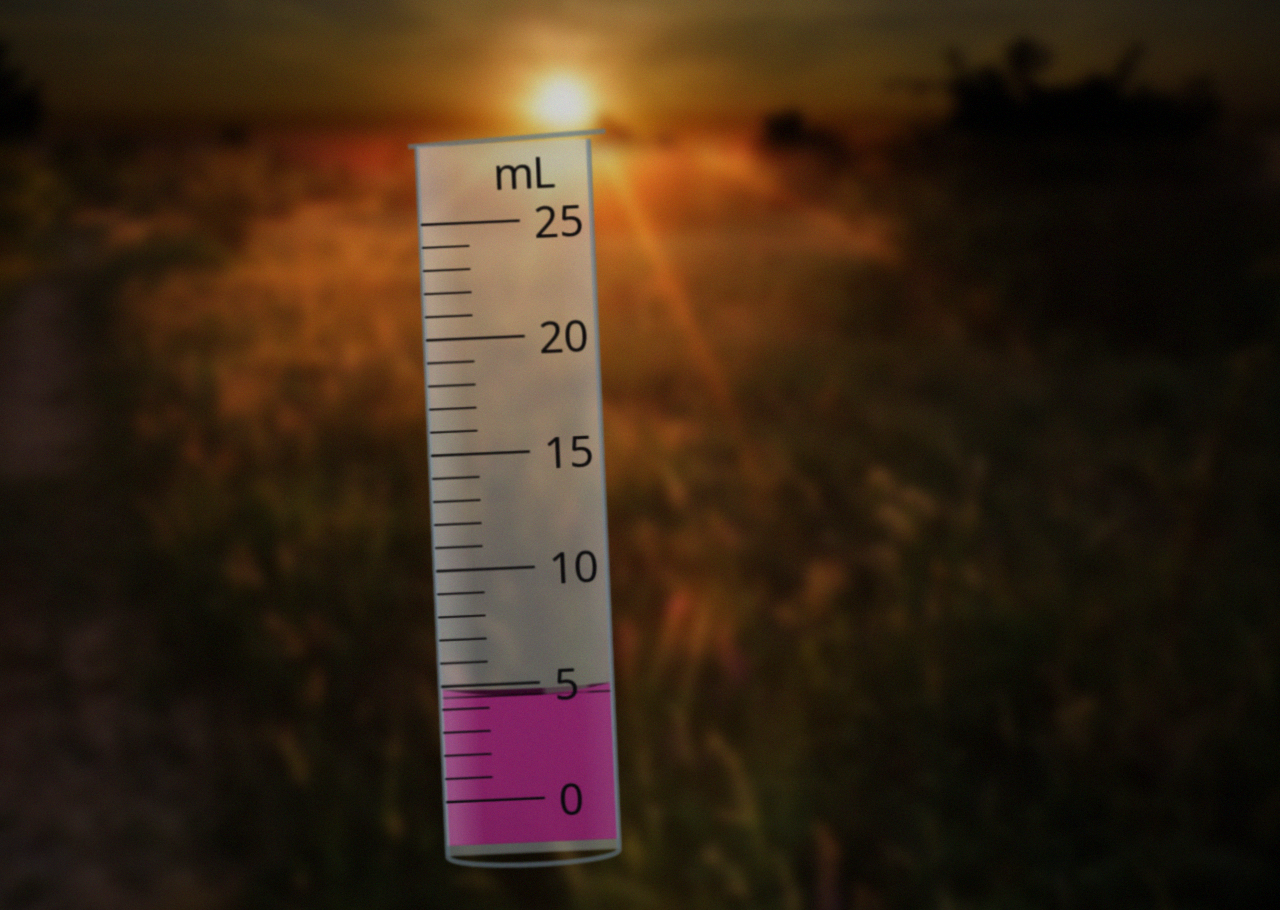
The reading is value=4.5 unit=mL
